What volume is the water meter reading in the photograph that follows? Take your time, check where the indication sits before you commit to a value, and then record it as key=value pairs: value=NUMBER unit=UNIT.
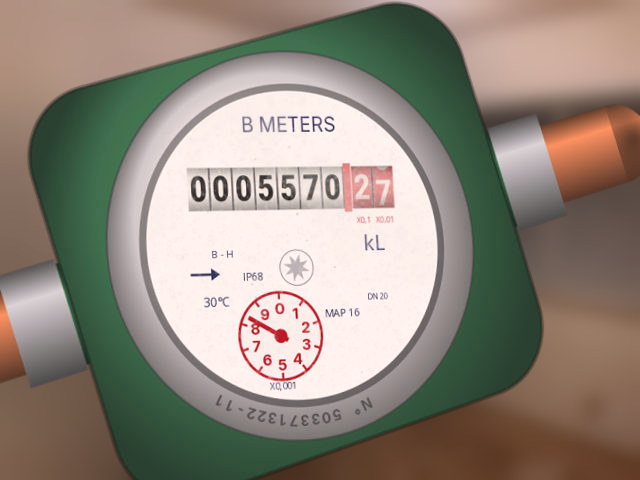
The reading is value=5570.268 unit=kL
